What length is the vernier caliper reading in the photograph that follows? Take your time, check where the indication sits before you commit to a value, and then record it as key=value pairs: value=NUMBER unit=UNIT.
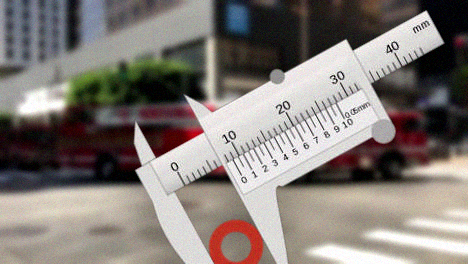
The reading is value=8.8 unit=mm
